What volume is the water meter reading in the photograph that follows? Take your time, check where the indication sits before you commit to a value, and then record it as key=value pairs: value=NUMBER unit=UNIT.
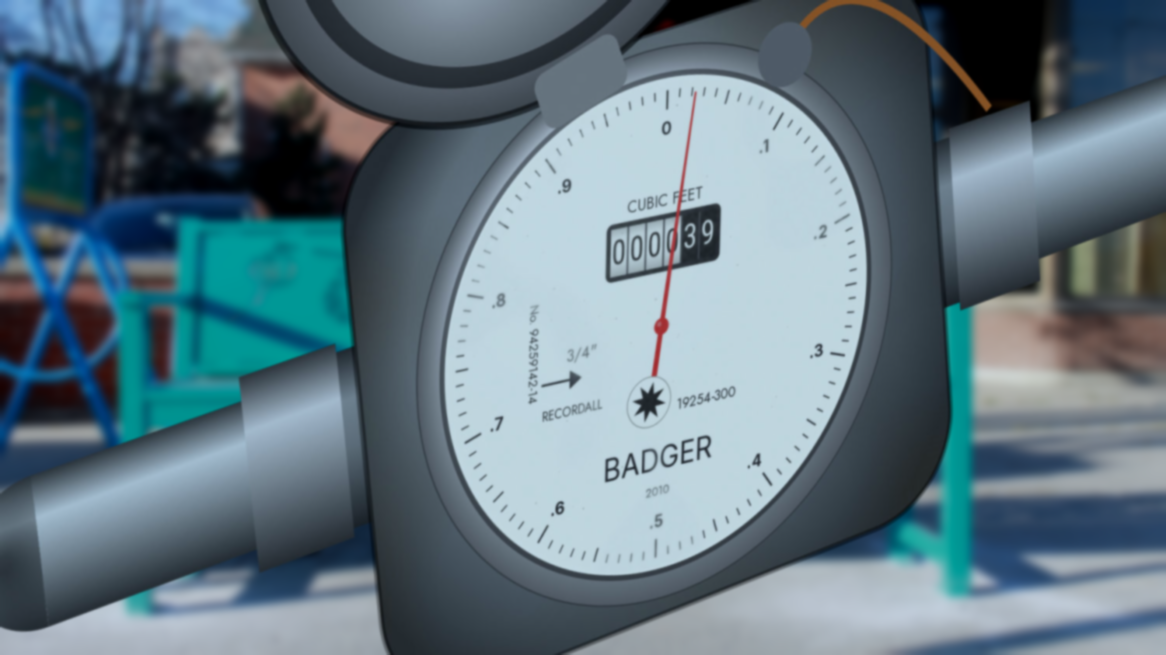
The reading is value=39.02 unit=ft³
